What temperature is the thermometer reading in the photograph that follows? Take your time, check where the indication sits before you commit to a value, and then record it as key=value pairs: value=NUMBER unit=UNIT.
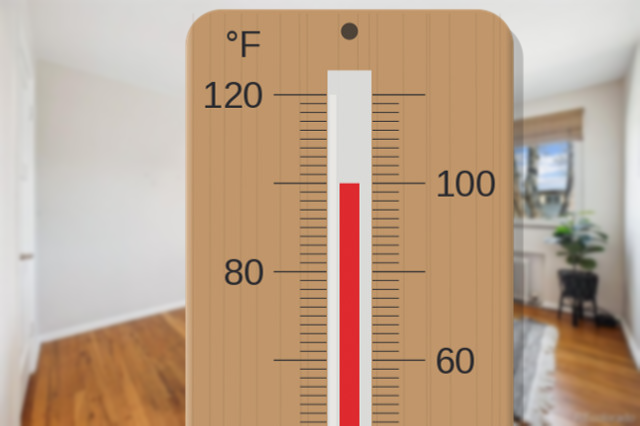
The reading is value=100 unit=°F
